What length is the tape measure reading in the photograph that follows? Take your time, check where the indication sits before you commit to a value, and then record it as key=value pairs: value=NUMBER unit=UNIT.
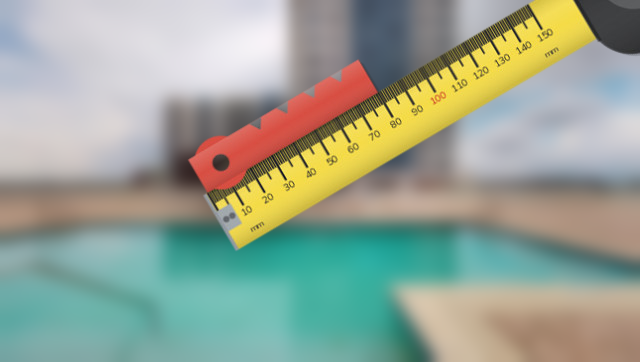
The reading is value=80 unit=mm
